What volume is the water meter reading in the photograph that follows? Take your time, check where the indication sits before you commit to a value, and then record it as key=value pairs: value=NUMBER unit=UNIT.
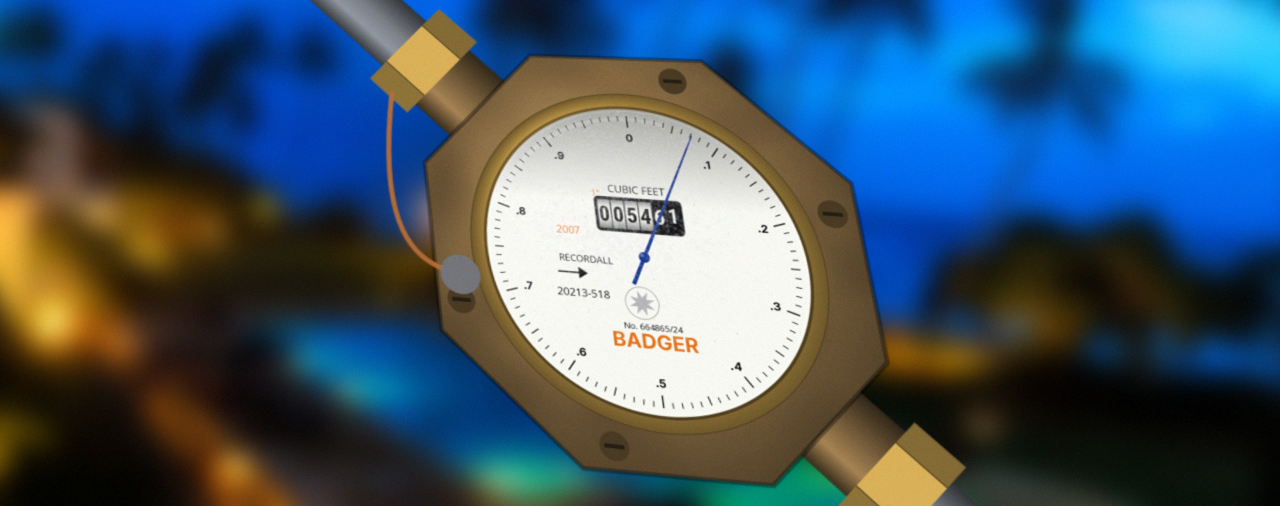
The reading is value=5461.07 unit=ft³
